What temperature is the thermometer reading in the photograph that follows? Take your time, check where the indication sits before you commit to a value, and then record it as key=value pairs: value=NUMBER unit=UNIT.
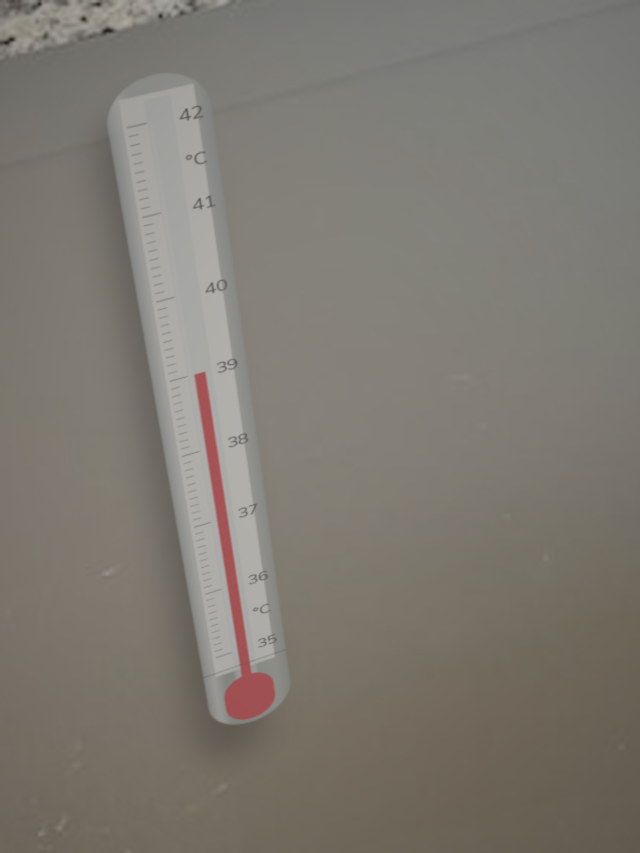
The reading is value=39 unit=°C
